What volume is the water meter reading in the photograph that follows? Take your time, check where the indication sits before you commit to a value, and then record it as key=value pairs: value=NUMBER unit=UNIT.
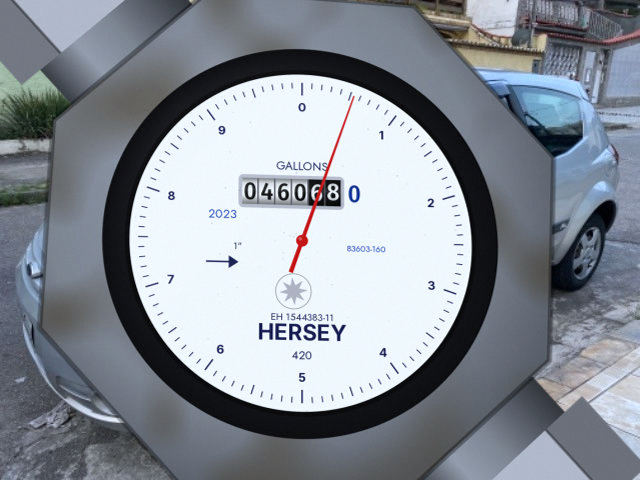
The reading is value=460680.5 unit=gal
